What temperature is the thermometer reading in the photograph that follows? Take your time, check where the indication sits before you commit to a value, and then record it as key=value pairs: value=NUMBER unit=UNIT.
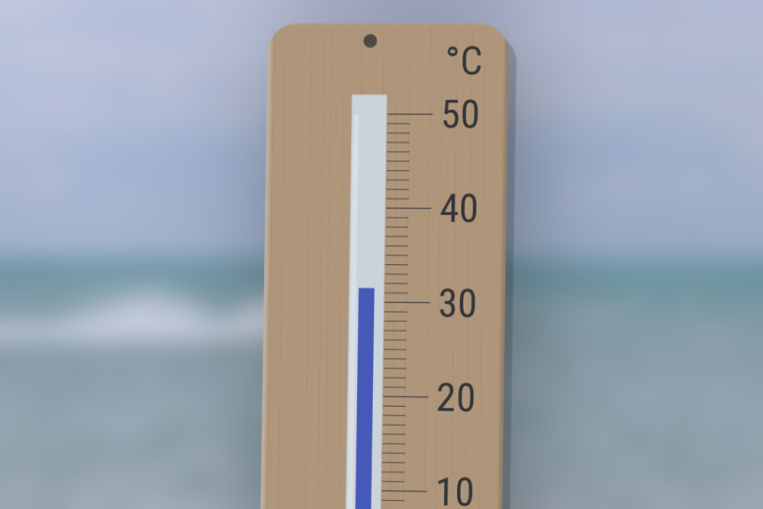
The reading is value=31.5 unit=°C
